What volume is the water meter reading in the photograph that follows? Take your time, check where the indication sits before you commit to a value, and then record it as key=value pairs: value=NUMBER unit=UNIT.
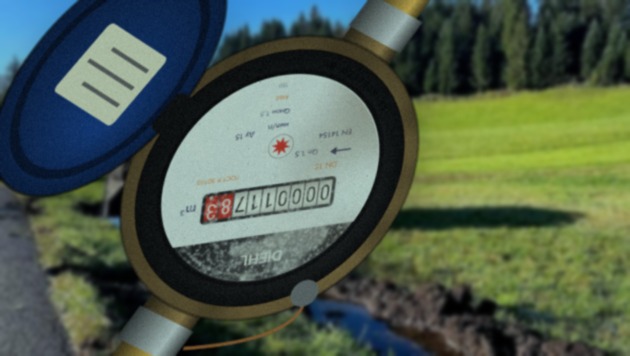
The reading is value=117.83 unit=m³
